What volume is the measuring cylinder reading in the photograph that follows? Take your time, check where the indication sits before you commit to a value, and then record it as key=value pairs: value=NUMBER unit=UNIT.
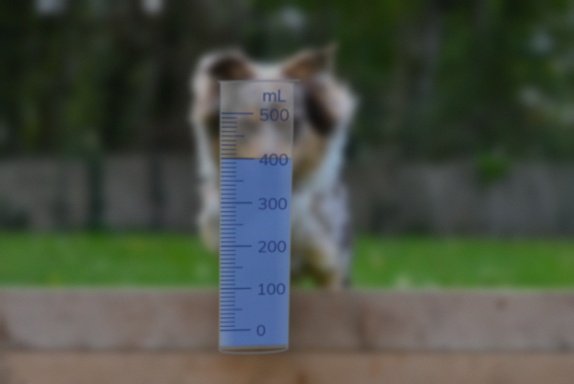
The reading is value=400 unit=mL
